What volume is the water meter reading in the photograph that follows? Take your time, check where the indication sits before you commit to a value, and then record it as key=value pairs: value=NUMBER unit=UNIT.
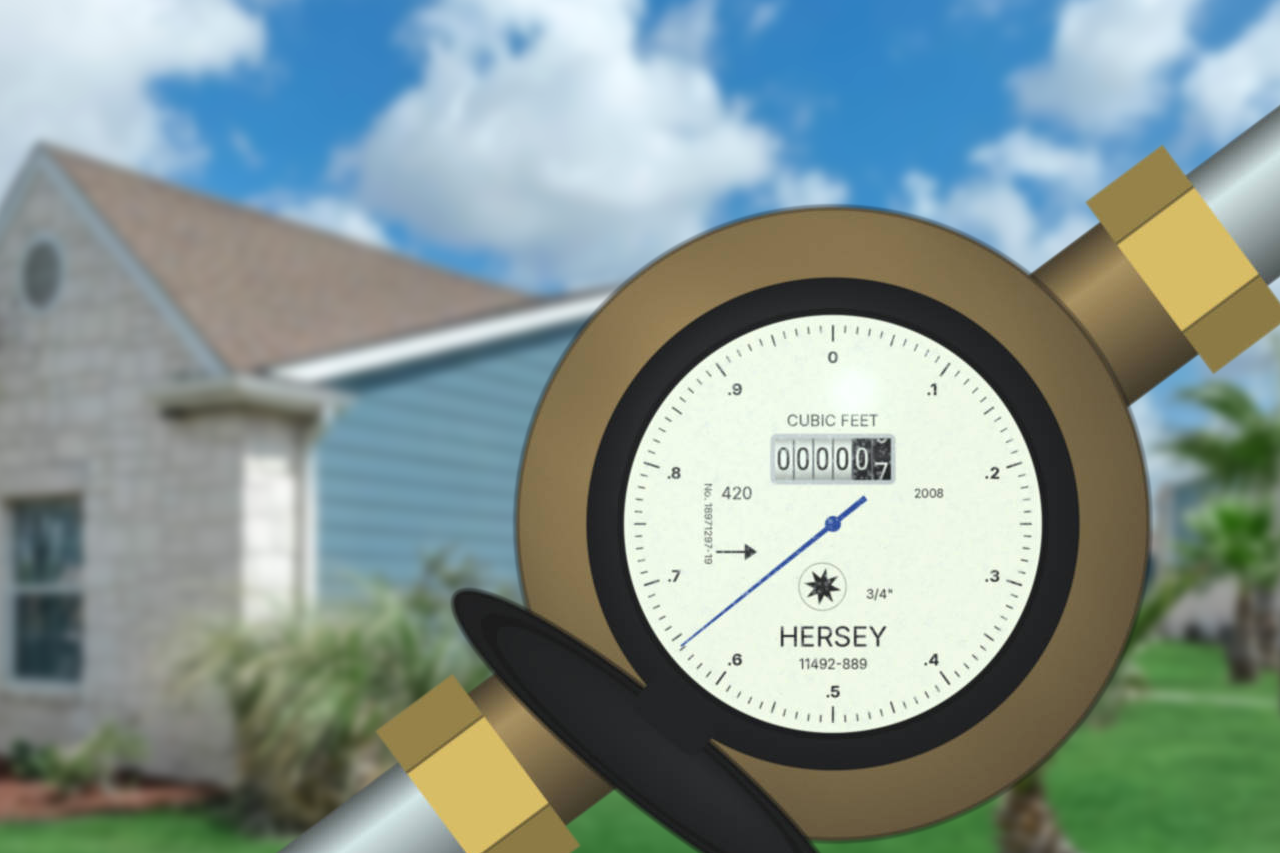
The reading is value=6.64 unit=ft³
